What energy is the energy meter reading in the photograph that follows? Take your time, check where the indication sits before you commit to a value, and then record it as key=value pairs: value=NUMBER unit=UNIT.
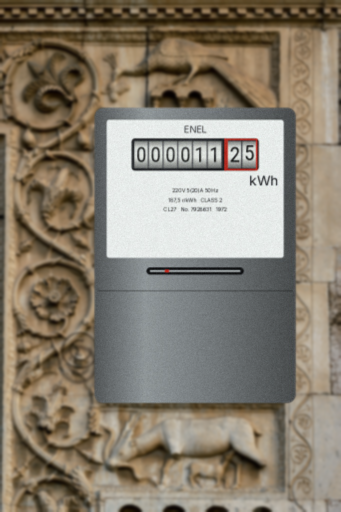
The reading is value=11.25 unit=kWh
